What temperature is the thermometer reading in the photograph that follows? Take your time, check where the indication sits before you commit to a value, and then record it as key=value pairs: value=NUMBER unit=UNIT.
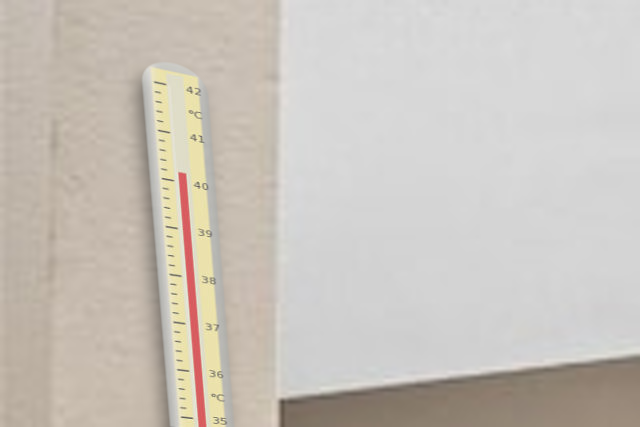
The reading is value=40.2 unit=°C
